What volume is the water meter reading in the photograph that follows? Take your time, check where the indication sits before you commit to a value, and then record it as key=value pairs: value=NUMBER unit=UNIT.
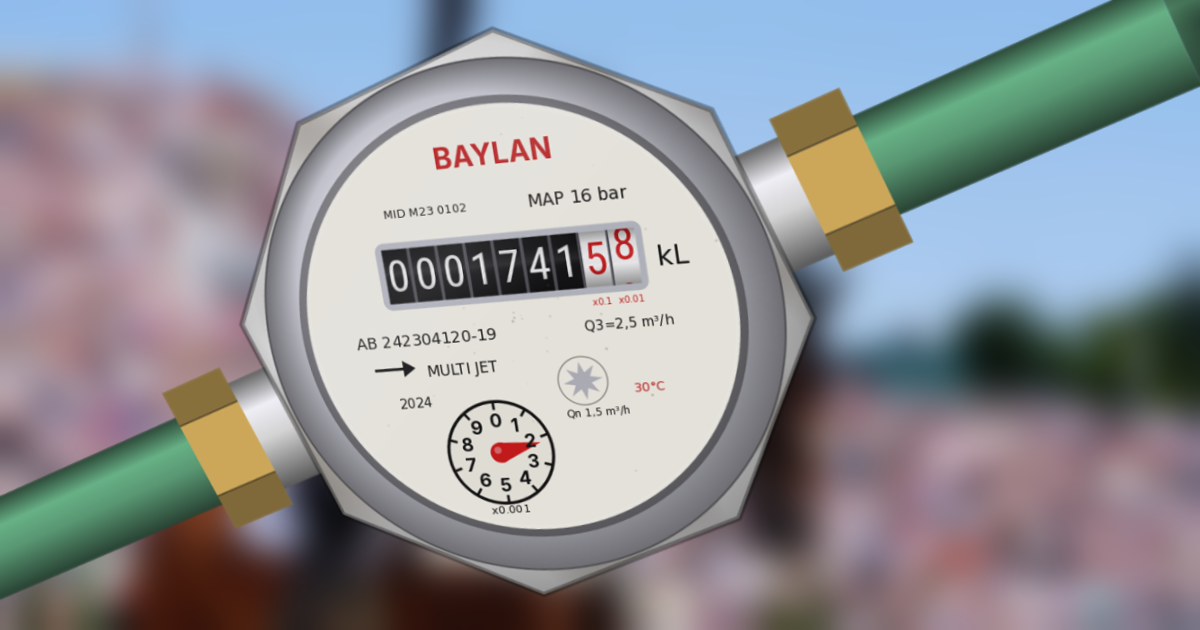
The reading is value=1741.582 unit=kL
